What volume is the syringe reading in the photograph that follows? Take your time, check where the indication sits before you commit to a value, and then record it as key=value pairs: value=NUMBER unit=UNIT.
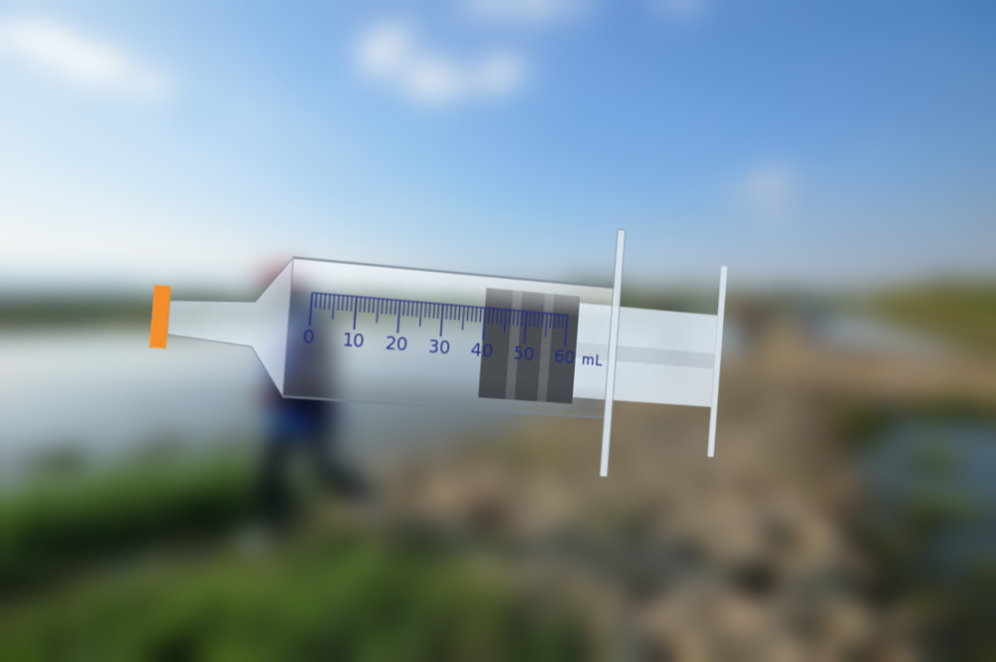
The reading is value=40 unit=mL
